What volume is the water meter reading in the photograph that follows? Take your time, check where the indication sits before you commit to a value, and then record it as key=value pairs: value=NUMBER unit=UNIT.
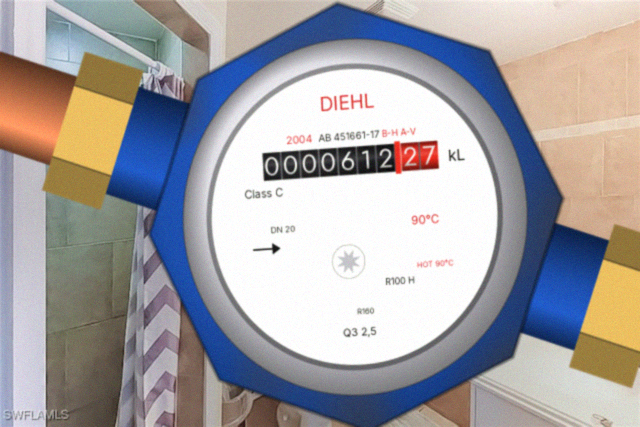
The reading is value=612.27 unit=kL
